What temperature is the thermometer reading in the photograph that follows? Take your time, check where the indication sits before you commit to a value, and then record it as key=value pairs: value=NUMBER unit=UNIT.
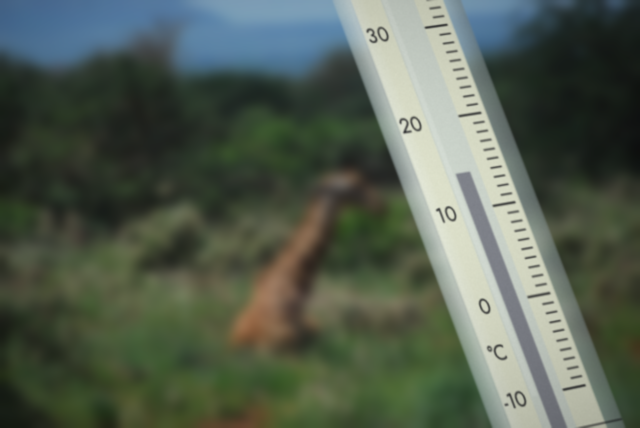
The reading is value=14 unit=°C
